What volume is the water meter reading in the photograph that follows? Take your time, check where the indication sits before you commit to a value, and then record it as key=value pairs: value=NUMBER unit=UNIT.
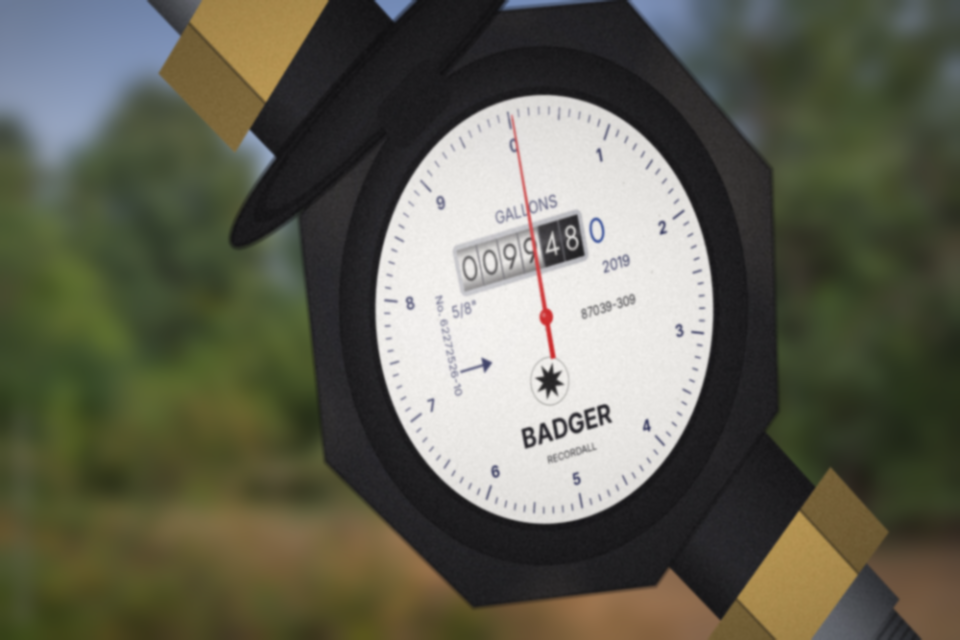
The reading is value=99480.0 unit=gal
